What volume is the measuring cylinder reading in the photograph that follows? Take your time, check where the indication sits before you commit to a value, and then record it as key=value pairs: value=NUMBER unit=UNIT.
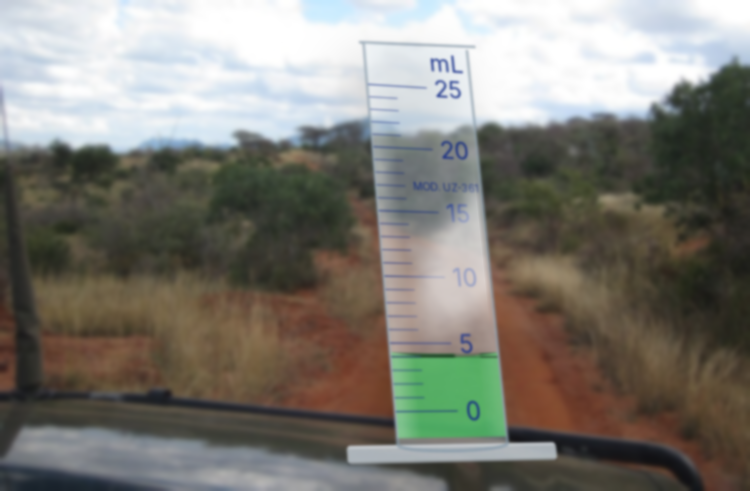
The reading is value=4 unit=mL
